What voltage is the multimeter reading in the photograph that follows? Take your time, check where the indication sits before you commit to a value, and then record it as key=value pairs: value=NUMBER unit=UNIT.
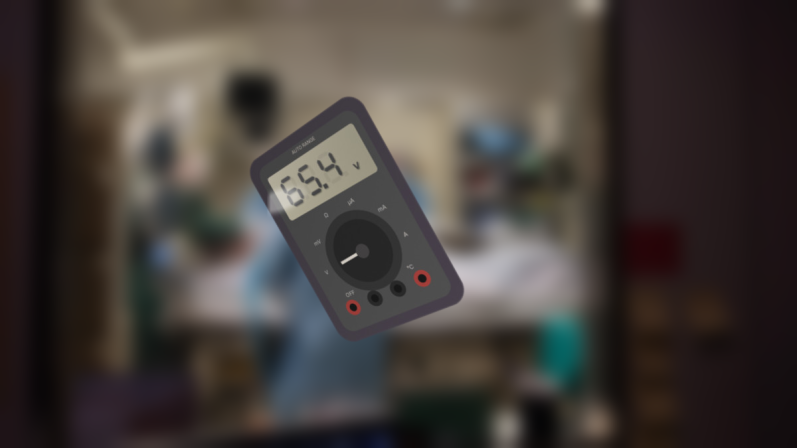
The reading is value=65.4 unit=V
